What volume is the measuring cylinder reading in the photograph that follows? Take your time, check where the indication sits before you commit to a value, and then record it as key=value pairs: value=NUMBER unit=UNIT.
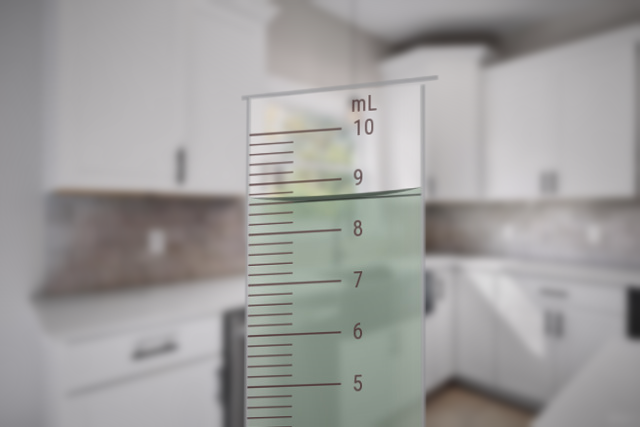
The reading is value=8.6 unit=mL
